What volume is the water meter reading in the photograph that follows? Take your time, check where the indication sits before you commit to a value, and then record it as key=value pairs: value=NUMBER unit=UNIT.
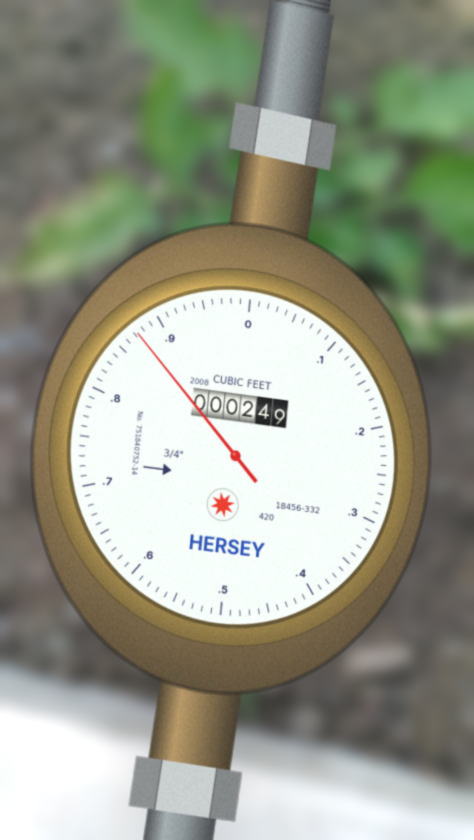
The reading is value=248.87 unit=ft³
